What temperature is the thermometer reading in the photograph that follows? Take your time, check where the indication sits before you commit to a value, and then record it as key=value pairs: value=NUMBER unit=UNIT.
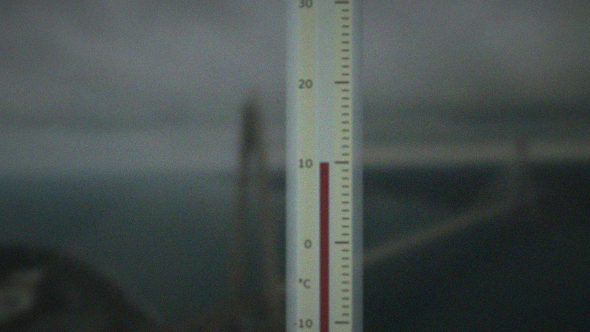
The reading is value=10 unit=°C
